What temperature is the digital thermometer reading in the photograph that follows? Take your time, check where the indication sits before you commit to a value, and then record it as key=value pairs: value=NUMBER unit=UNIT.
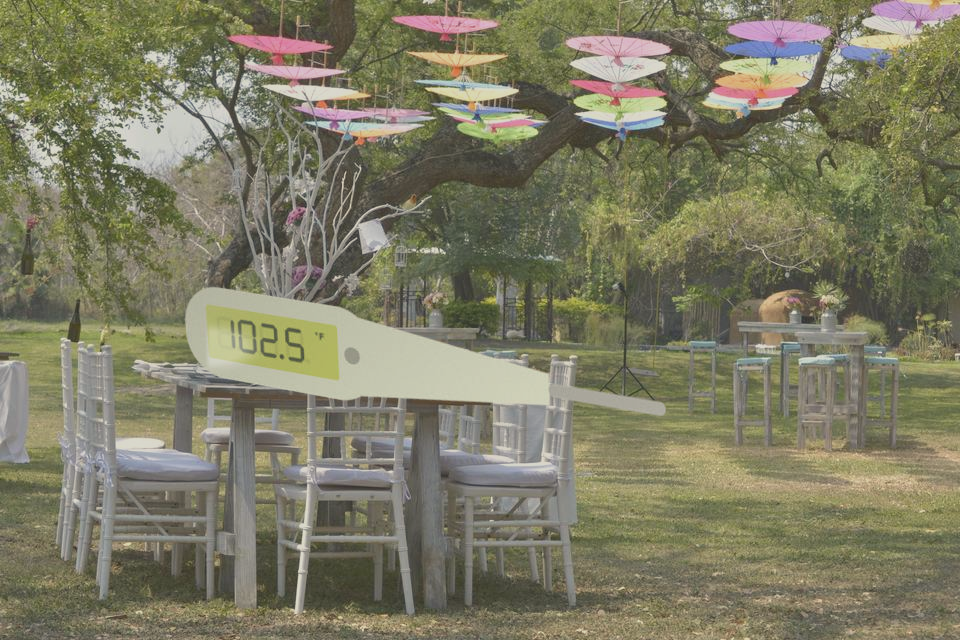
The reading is value=102.5 unit=°F
